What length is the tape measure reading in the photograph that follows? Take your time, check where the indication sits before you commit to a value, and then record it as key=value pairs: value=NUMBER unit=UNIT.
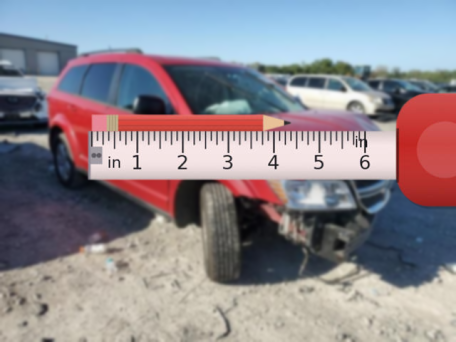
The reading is value=4.375 unit=in
